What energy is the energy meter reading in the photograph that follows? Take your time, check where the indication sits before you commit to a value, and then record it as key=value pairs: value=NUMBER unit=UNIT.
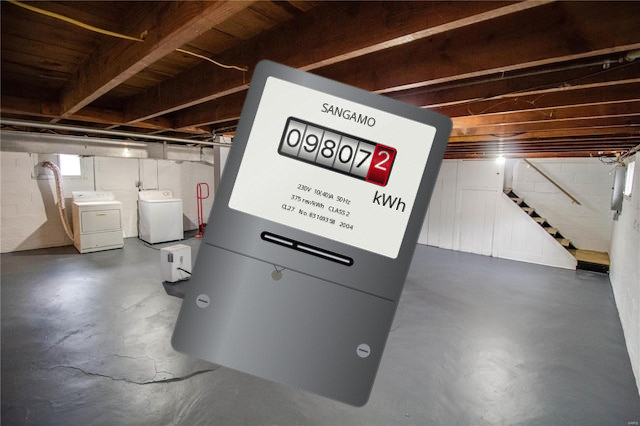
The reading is value=9807.2 unit=kWh
